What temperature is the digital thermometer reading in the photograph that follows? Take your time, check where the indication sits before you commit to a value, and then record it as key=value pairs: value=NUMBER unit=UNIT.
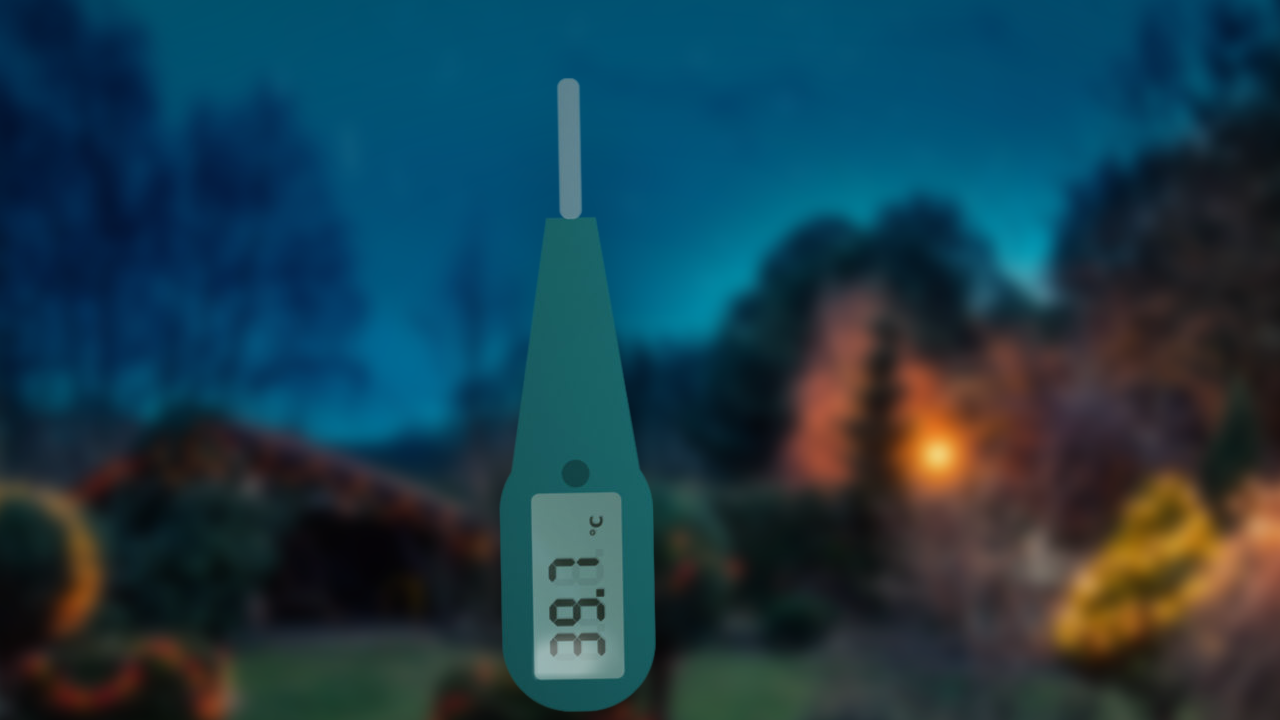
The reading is value=39.7 unit=°C
